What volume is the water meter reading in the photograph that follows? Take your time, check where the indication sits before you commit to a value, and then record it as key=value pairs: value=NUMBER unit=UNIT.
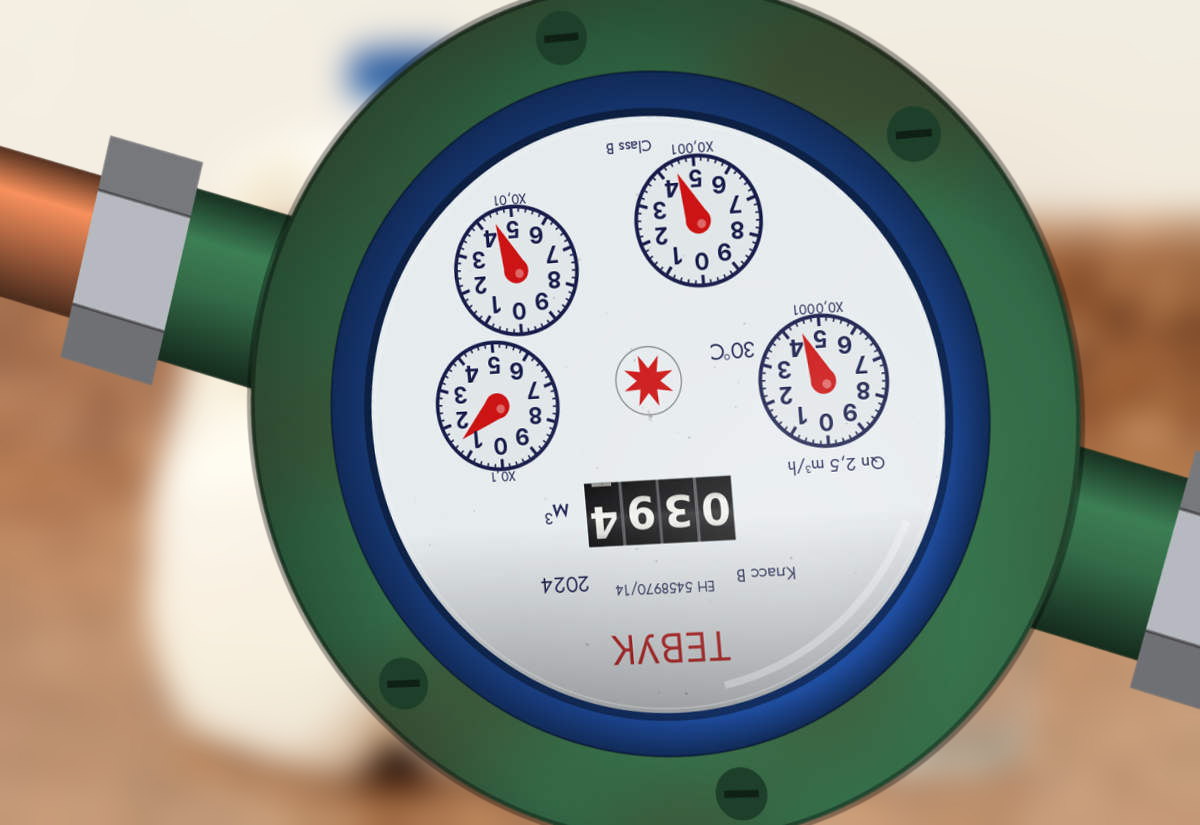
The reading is value=394.1444 unit=m³
